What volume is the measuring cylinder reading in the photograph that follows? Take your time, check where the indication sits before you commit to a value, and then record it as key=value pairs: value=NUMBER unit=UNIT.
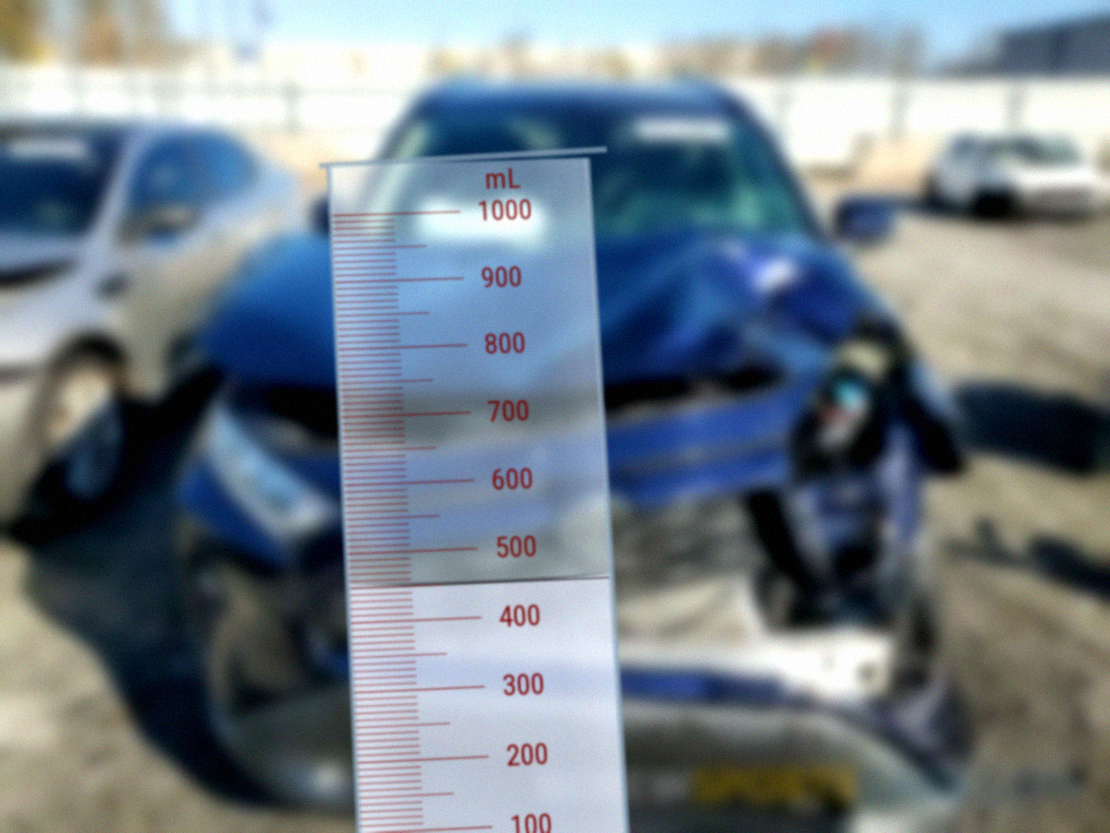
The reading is value=450 unit=mL
